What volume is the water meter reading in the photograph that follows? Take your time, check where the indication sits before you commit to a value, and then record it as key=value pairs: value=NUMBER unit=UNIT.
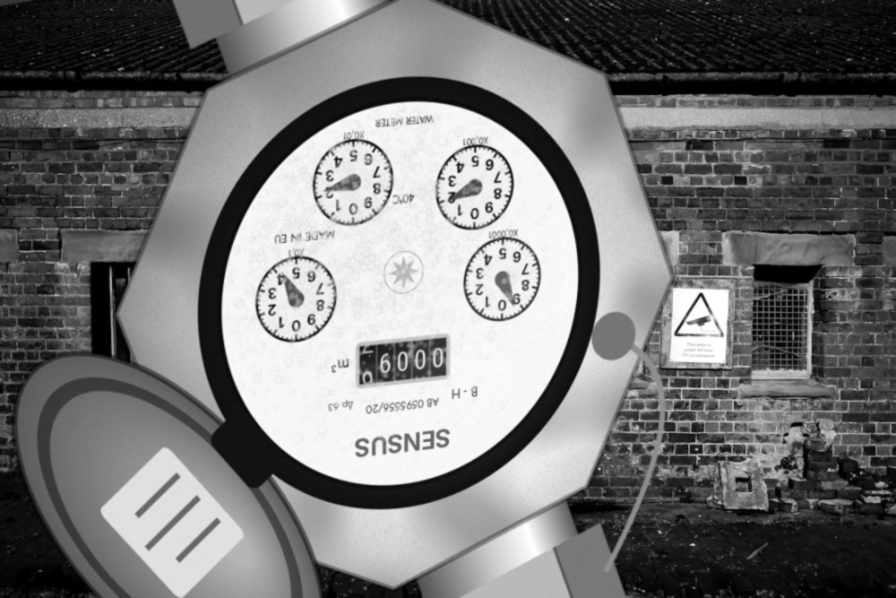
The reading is value=96.4219 unit=m³
